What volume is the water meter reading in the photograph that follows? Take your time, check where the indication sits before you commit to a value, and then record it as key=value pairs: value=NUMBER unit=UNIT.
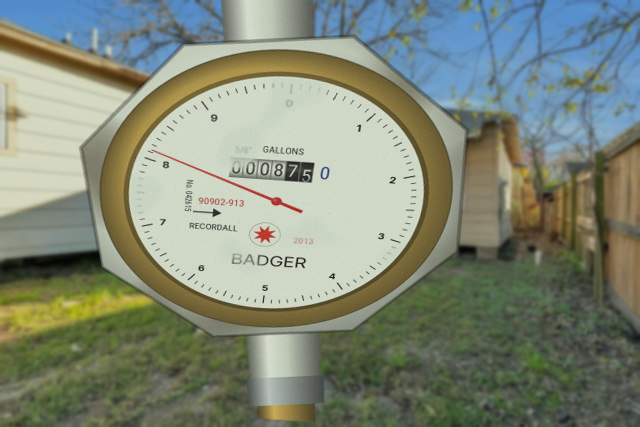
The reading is value=8748.1 unit=gal
